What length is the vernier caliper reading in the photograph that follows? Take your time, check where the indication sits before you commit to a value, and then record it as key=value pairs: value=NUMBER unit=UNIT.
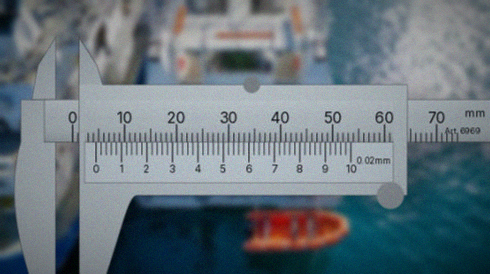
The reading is value=4.5 unit=mm
